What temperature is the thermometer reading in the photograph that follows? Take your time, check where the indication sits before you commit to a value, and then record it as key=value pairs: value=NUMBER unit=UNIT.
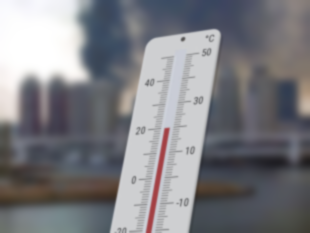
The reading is value=20 unit=°C
